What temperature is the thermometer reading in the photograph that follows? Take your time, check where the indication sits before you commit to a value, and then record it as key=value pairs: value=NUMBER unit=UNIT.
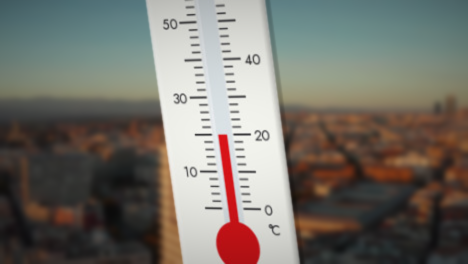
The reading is value=20 unit=°C
